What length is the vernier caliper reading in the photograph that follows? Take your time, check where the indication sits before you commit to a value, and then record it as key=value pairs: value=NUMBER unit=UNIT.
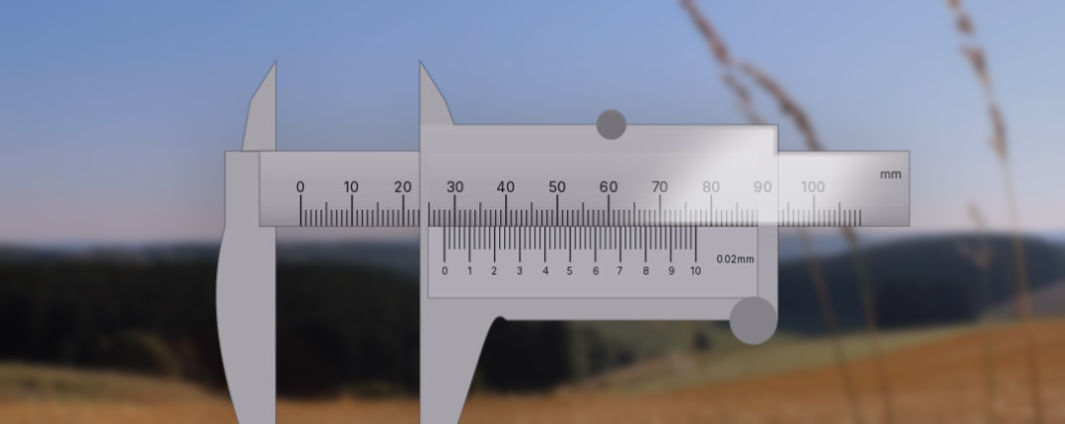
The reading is value=28.0 unit=mm
